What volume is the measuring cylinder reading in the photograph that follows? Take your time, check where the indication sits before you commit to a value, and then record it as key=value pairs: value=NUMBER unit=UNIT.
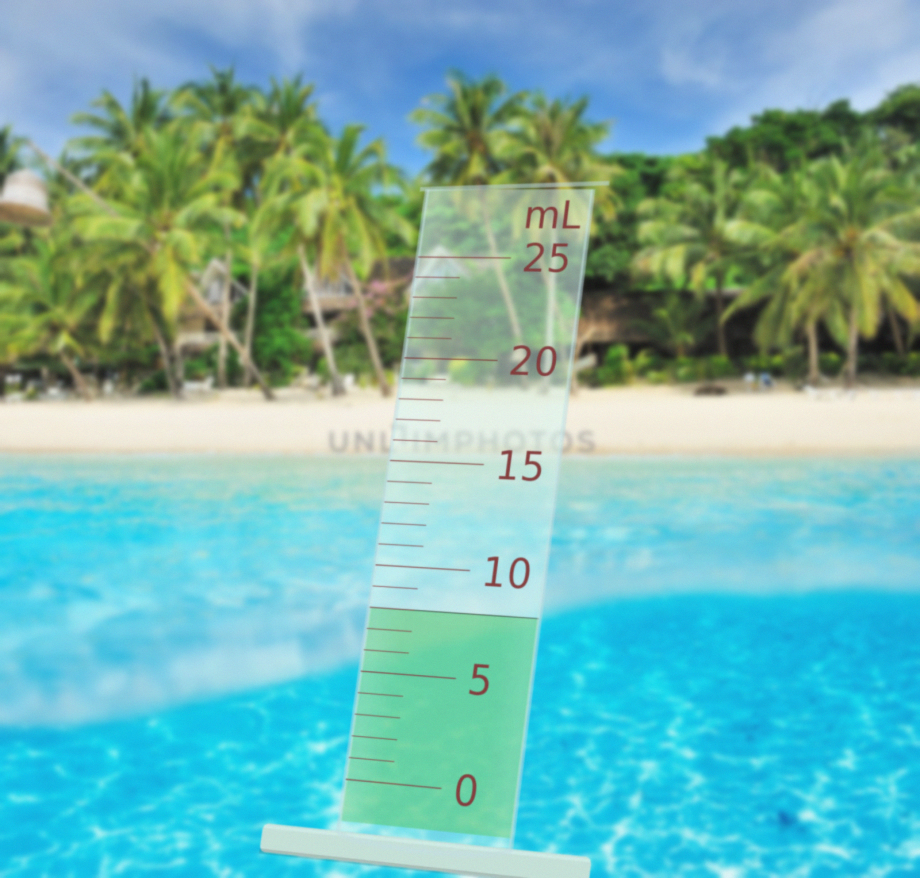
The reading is value=8 unit=mL
